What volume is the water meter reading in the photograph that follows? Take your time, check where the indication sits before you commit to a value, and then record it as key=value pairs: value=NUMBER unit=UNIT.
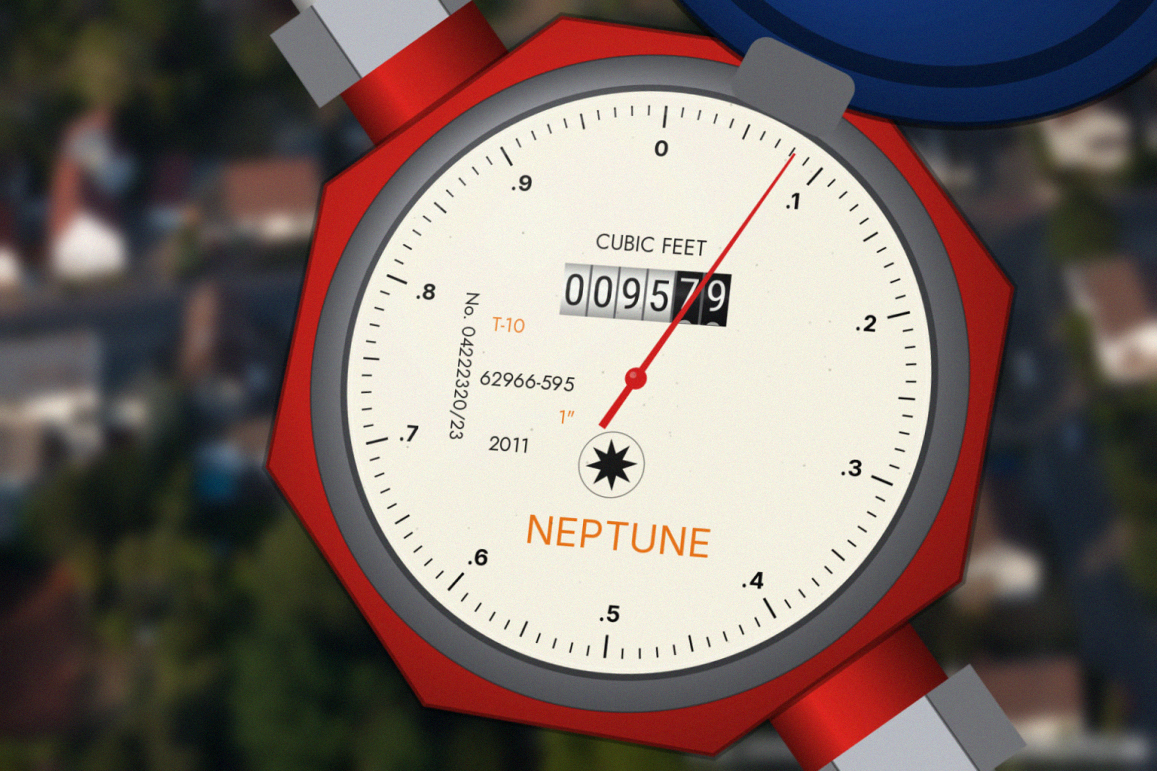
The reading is value=9579.08 unit=ft³
